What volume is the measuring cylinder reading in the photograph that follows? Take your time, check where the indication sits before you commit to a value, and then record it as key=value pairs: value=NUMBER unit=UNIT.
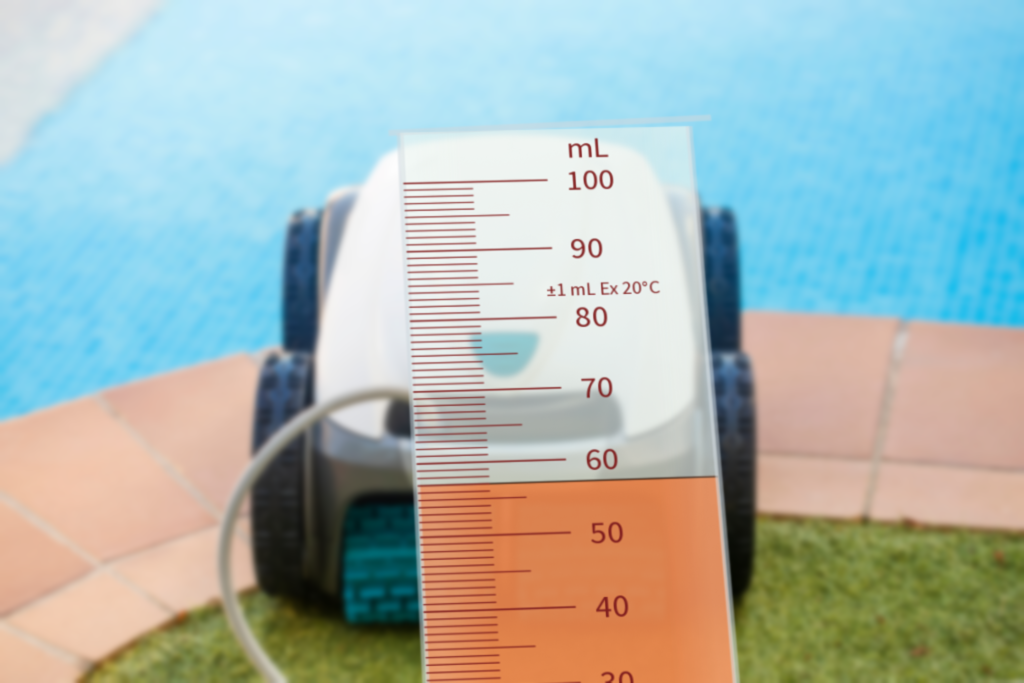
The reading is value=57 unit=mL
